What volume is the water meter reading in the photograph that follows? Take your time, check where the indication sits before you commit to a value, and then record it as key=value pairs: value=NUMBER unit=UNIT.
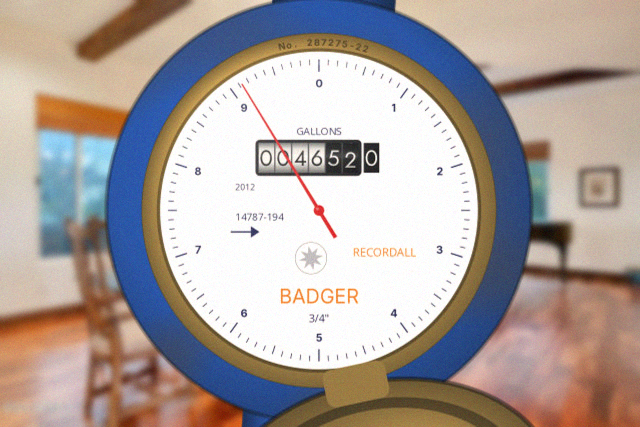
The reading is value=46519.1 unit=gal
